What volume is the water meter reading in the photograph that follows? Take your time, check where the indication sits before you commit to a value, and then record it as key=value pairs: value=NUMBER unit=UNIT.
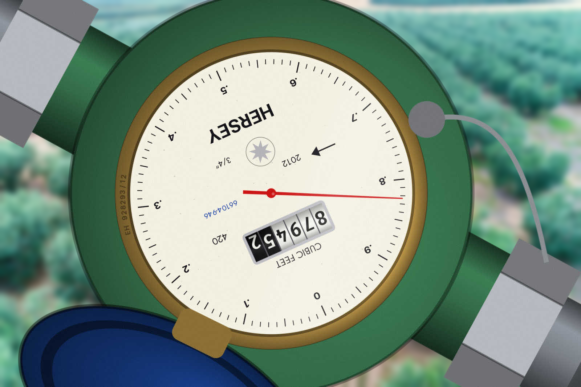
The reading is value=879451.82 unit=ft³
